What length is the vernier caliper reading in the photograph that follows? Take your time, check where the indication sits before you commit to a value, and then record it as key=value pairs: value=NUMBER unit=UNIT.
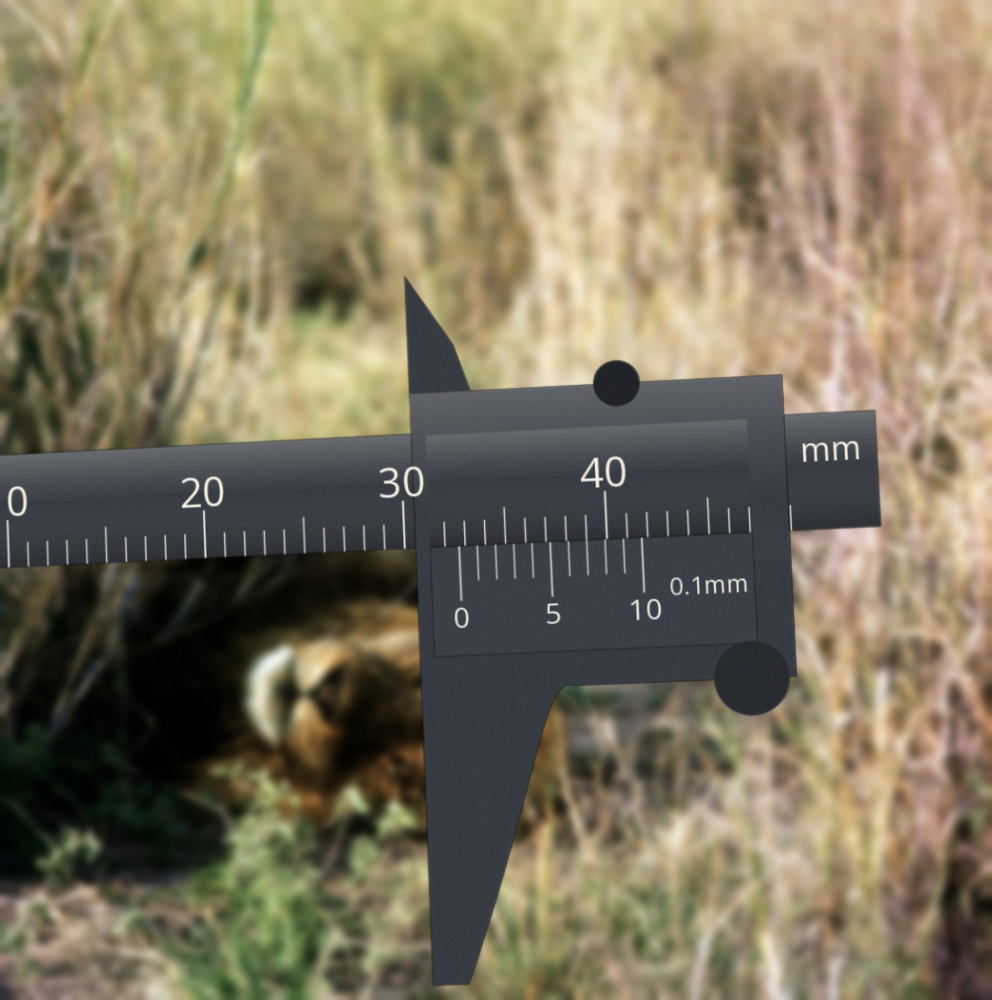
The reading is value=32.7 unit=mm
